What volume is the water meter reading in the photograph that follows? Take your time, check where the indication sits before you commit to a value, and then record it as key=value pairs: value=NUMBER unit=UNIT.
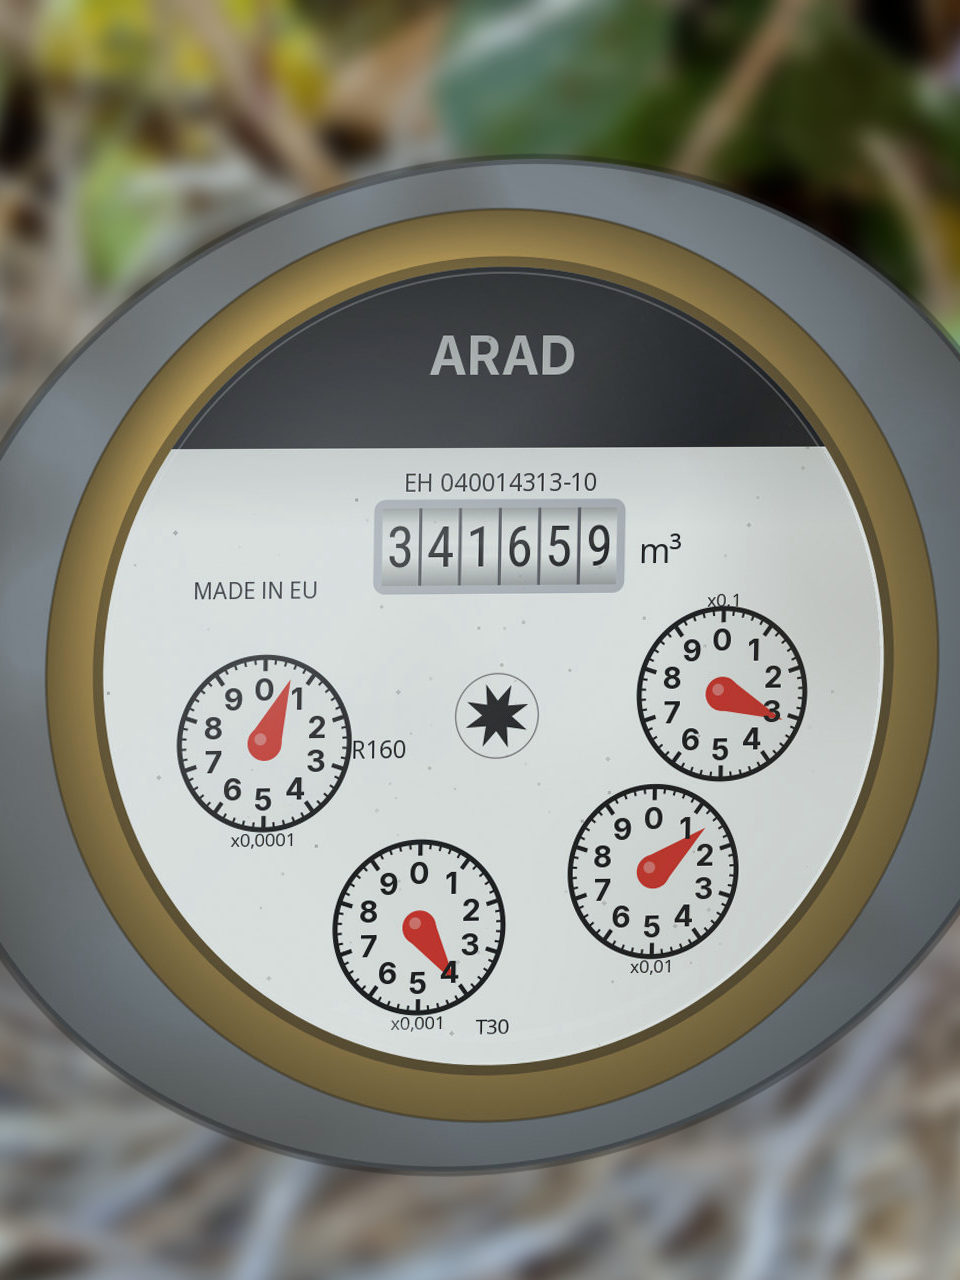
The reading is value=341659.3140 unit=m³
